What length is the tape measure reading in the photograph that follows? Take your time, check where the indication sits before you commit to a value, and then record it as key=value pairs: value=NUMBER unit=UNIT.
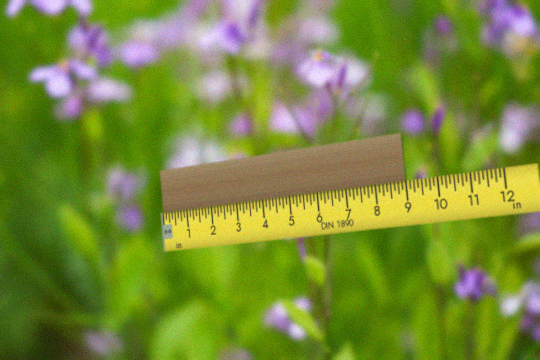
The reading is value=9 unit=in
